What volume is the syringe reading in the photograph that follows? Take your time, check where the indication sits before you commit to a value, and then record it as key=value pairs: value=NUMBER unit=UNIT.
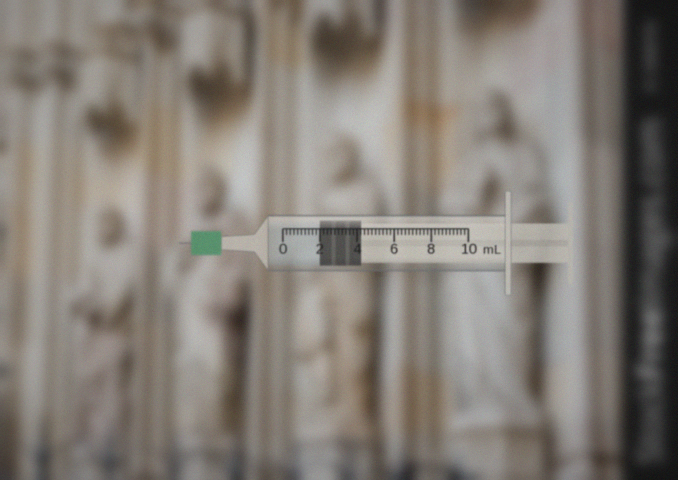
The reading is value=2 unit=mL
